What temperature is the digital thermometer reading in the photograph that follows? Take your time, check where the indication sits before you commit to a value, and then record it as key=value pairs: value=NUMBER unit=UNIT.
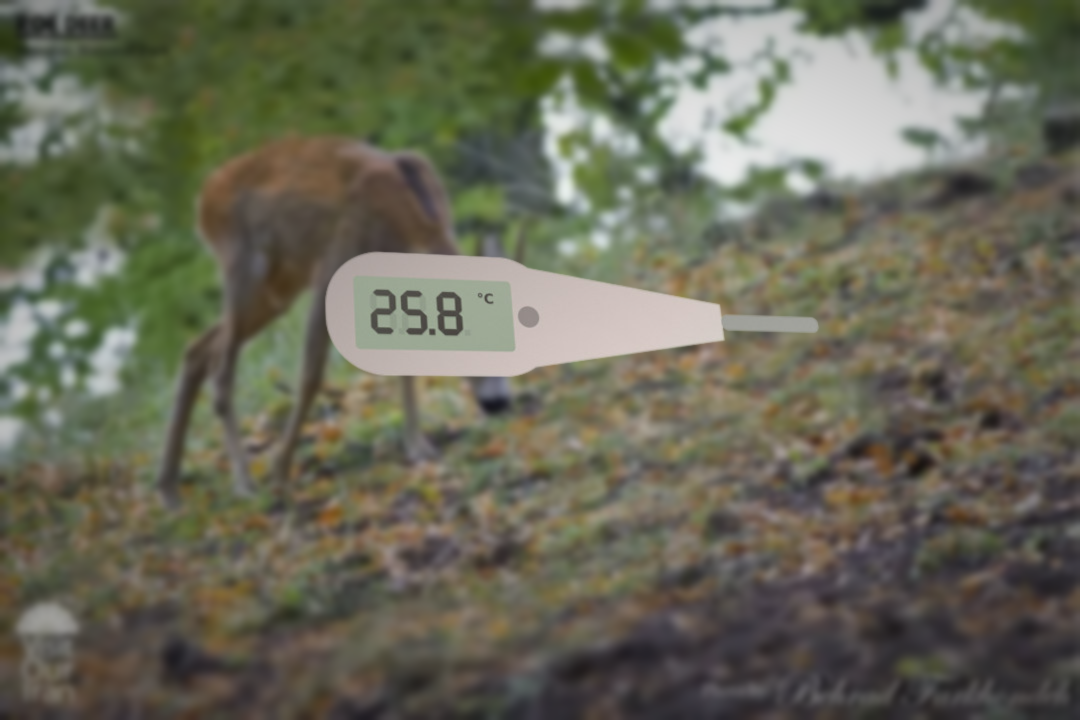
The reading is value=25.8 unit=°C
